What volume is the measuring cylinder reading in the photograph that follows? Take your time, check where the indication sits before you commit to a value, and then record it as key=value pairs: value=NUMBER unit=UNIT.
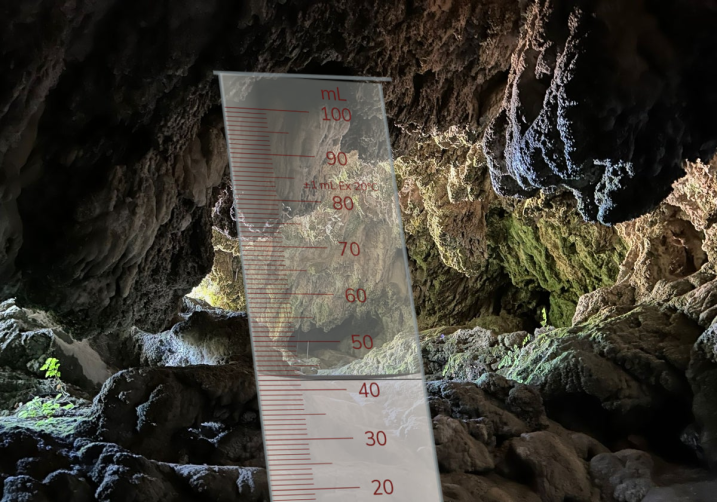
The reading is value=42 unit=mL
